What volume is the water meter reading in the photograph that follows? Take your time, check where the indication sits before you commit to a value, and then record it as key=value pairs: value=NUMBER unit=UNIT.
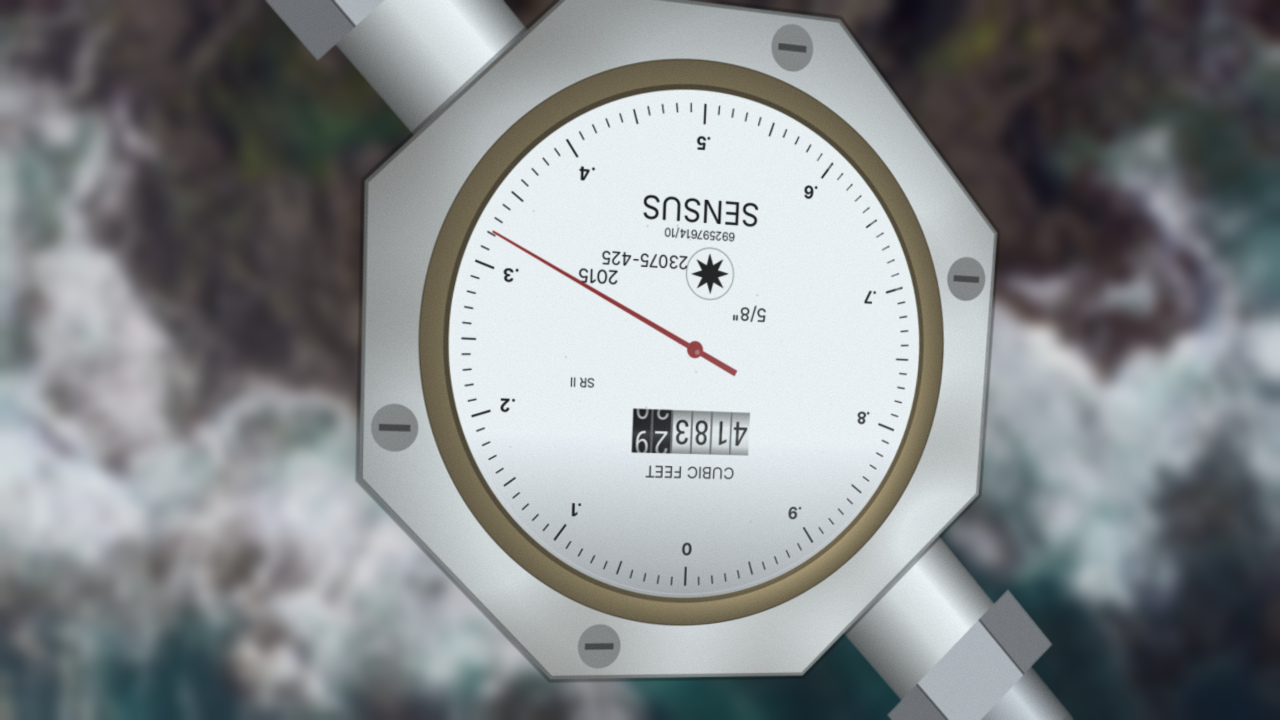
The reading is value=418329.32 unit=ft³
